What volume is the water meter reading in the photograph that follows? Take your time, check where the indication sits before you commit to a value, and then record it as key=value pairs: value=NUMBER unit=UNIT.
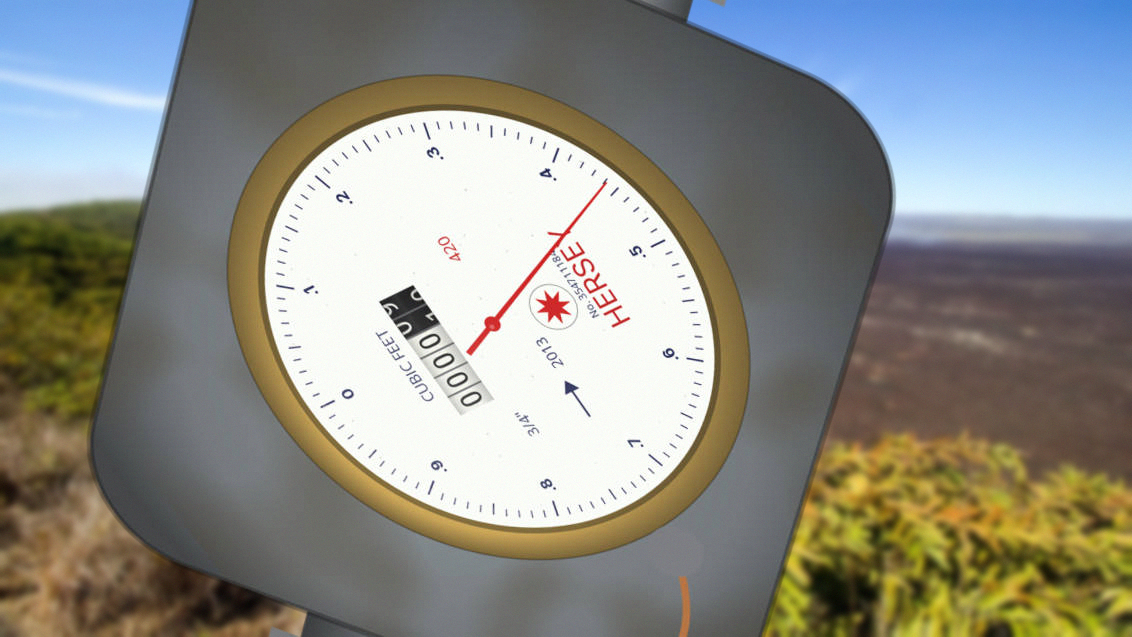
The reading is value=9.44 unit=ft³
